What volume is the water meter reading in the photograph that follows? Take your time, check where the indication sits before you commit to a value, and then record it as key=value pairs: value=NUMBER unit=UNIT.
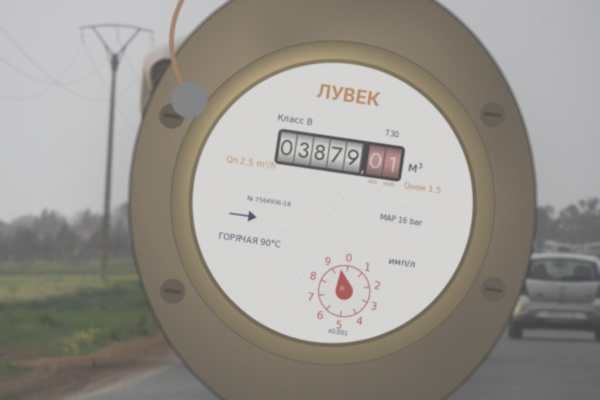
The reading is value=3879.009 unit=m³
